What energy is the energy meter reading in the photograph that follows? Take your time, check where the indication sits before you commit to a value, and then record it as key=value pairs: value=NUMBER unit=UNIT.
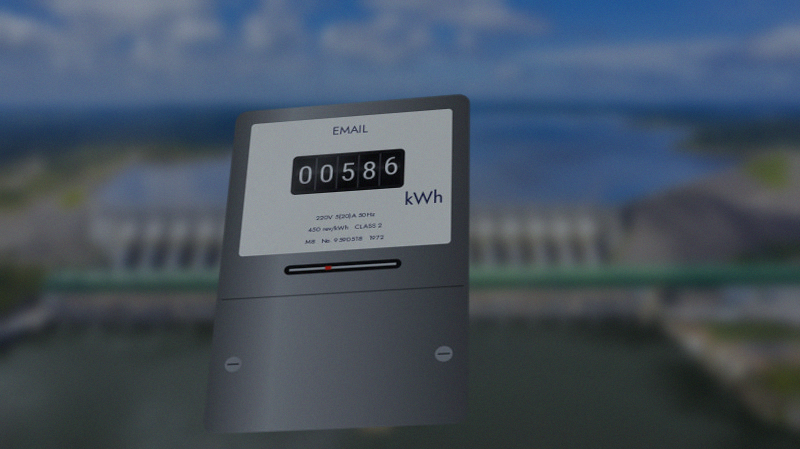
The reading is value=586 unit=kWh
